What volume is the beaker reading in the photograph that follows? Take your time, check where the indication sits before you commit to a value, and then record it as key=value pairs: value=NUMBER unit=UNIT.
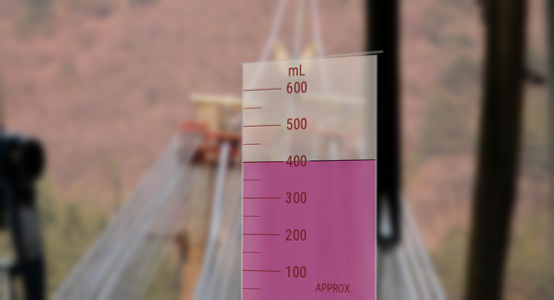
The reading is value=400 unit=mL
